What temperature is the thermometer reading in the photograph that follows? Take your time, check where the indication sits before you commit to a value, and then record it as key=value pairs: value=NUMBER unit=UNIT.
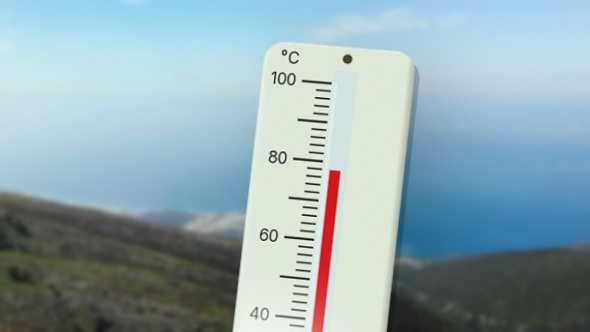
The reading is value=78 unit=°C
